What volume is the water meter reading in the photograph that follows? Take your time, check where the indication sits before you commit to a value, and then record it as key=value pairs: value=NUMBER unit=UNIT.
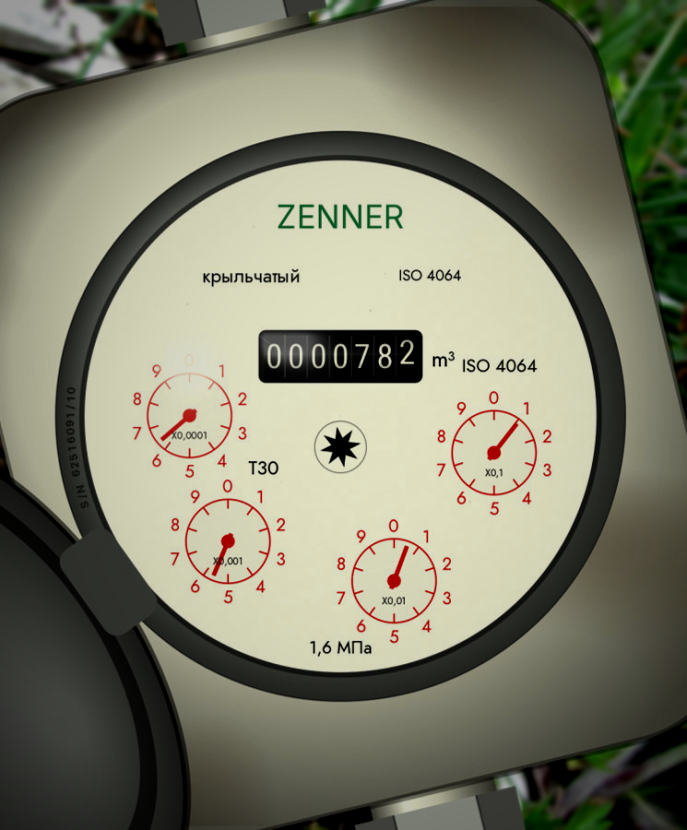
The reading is value=782.1056 unit=m³
